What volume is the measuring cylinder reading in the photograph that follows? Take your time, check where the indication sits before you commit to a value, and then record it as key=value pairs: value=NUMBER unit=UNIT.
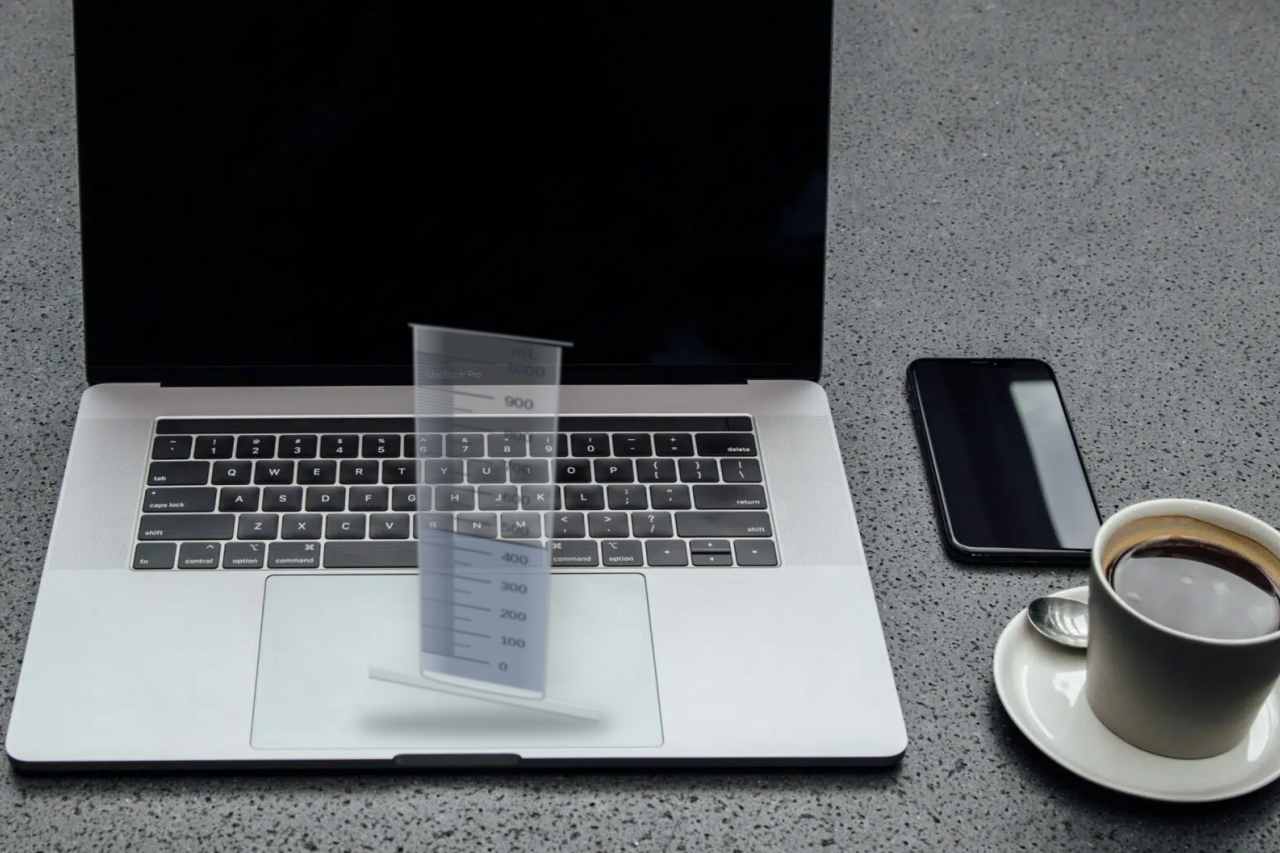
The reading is value=450 unit=mL
